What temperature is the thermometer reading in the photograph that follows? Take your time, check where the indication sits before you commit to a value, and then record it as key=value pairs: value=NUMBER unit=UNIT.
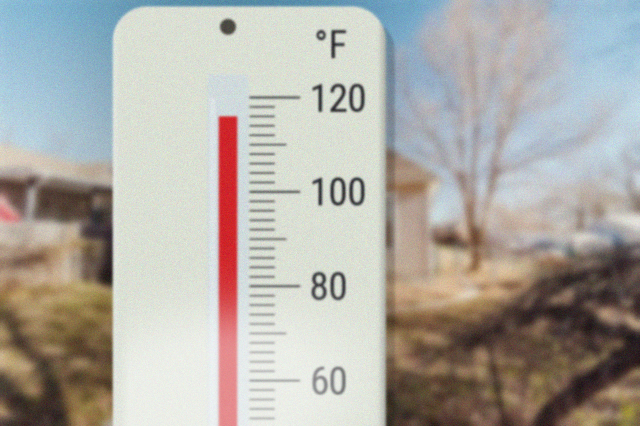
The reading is value=116 unit=°F
